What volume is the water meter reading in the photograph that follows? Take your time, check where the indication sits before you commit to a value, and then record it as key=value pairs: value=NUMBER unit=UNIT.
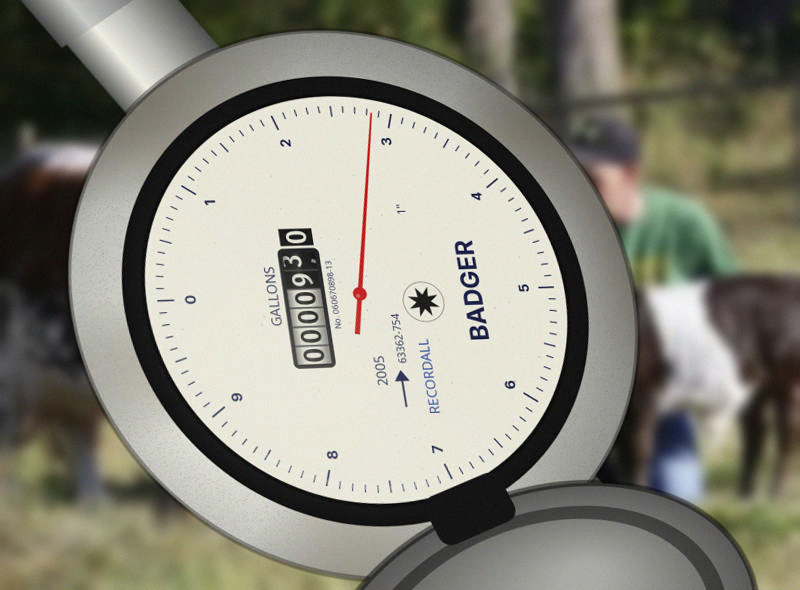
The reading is value=932.8 unit=gal
